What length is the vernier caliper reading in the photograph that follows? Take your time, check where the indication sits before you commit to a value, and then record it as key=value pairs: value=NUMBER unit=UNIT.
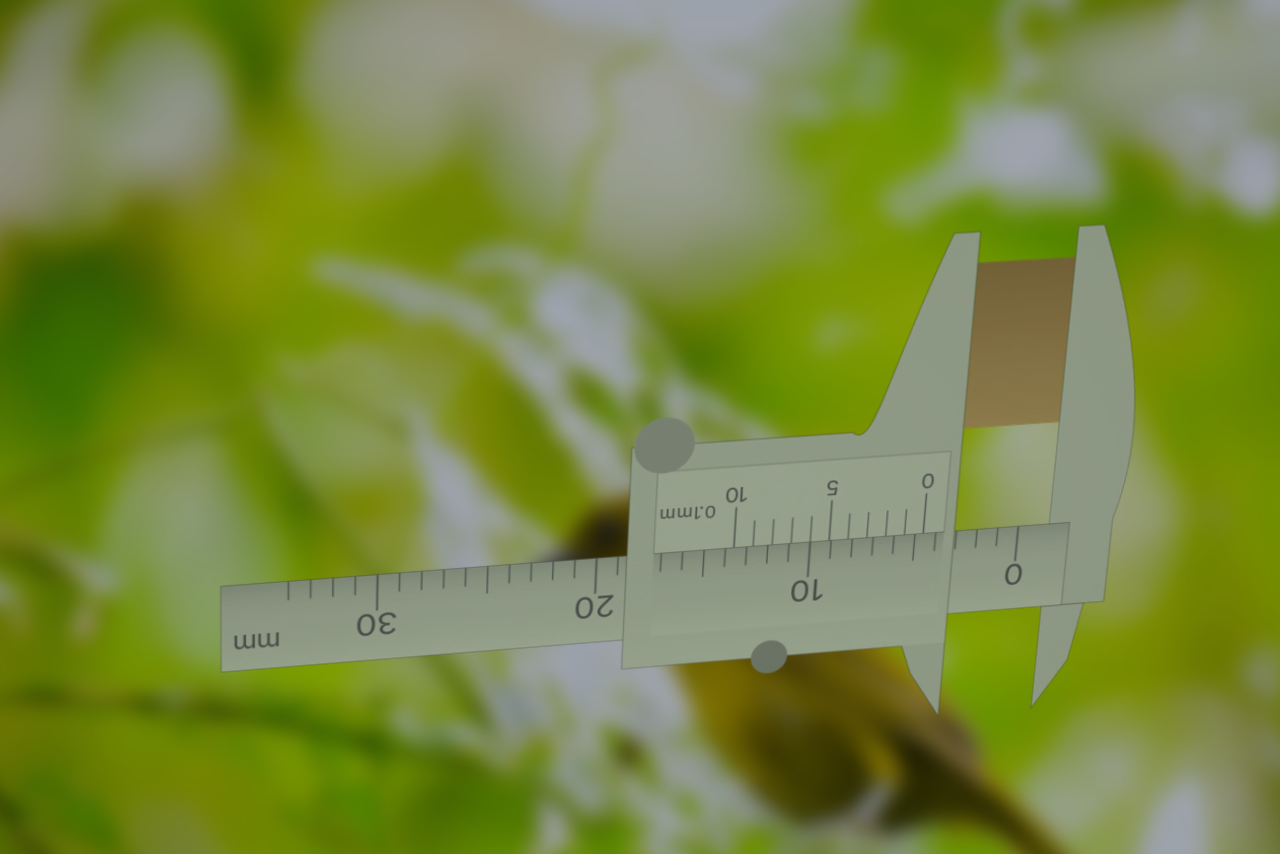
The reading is value=4.6 unit=mm
